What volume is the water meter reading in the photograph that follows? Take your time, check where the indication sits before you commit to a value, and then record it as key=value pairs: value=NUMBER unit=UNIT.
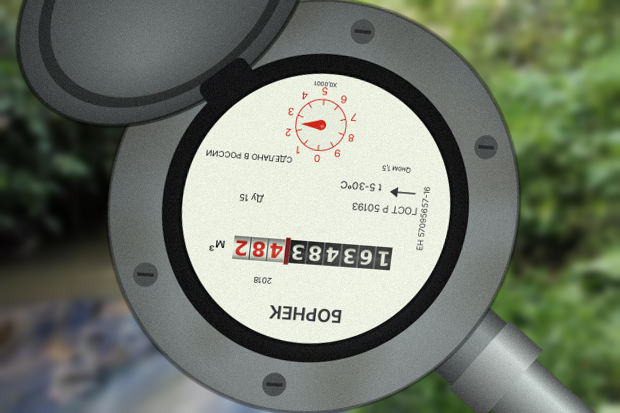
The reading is value=163483.4822 unit=m³
